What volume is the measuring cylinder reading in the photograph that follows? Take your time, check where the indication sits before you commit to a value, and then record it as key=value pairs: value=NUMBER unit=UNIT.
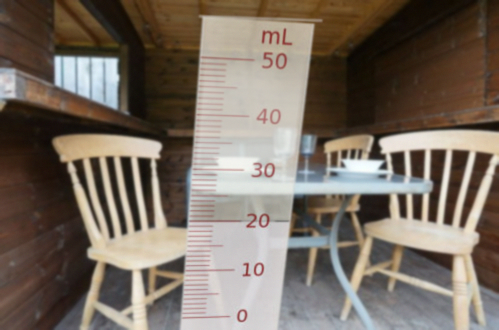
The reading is value=20 unit=mL
